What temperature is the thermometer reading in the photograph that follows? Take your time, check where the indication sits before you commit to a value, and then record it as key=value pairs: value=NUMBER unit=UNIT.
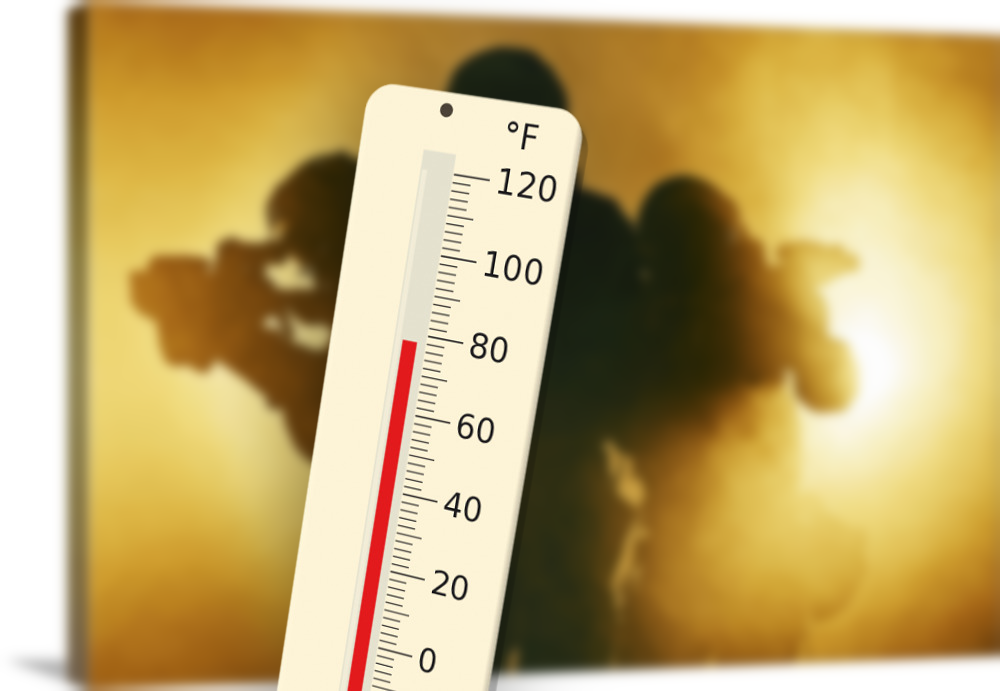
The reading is value=78 unit=°F
